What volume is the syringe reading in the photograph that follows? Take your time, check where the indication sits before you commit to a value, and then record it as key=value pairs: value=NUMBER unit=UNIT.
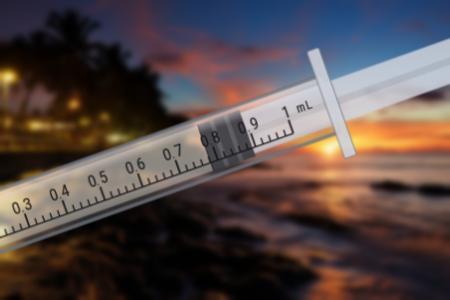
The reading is value=0.78 unit=mL
